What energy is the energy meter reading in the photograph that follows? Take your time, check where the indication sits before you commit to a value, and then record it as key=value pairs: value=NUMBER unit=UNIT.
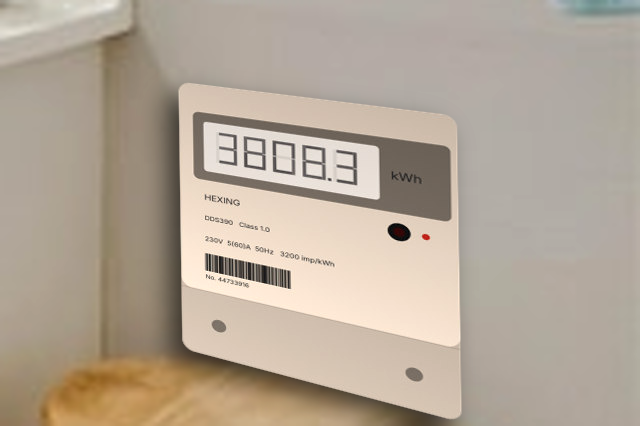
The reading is value=3808.3 unit=kWh
